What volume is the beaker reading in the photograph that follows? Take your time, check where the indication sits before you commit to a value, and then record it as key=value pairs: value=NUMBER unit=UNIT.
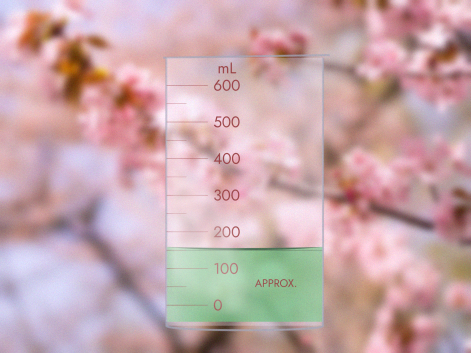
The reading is value=150 unit=mL
